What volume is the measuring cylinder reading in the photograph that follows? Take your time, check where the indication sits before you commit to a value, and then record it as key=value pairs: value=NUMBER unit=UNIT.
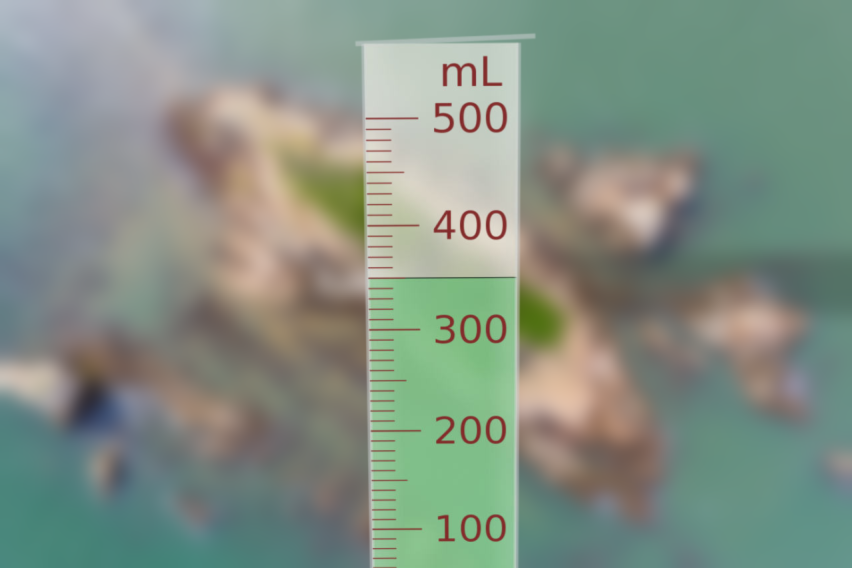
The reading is value=350 unit=mL
